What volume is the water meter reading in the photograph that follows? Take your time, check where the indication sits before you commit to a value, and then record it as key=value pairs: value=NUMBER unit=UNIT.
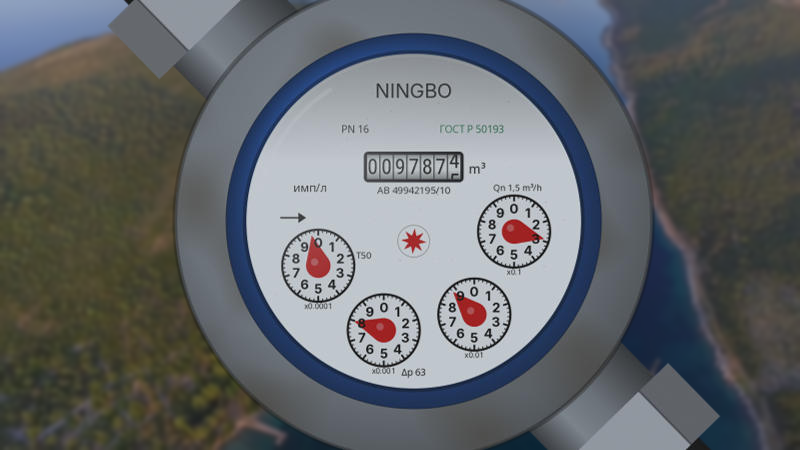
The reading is value=97874.2879 unit=m³
